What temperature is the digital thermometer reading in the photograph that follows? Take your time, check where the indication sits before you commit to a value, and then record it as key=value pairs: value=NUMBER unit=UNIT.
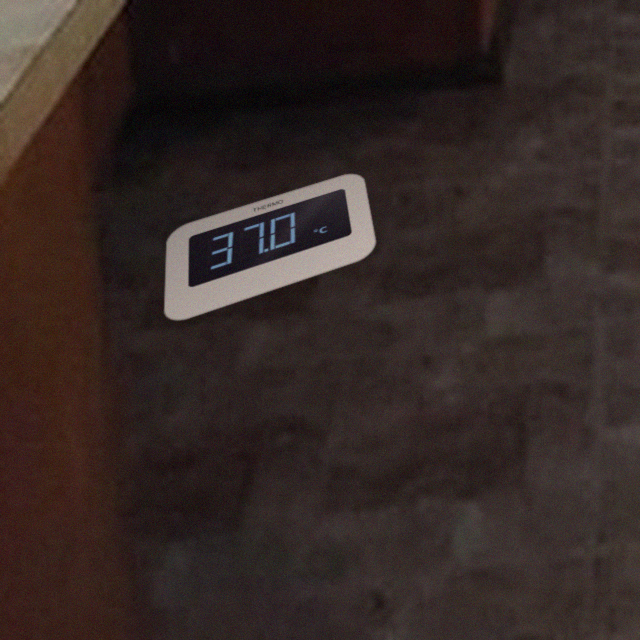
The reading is value=37.0 unit=°C
